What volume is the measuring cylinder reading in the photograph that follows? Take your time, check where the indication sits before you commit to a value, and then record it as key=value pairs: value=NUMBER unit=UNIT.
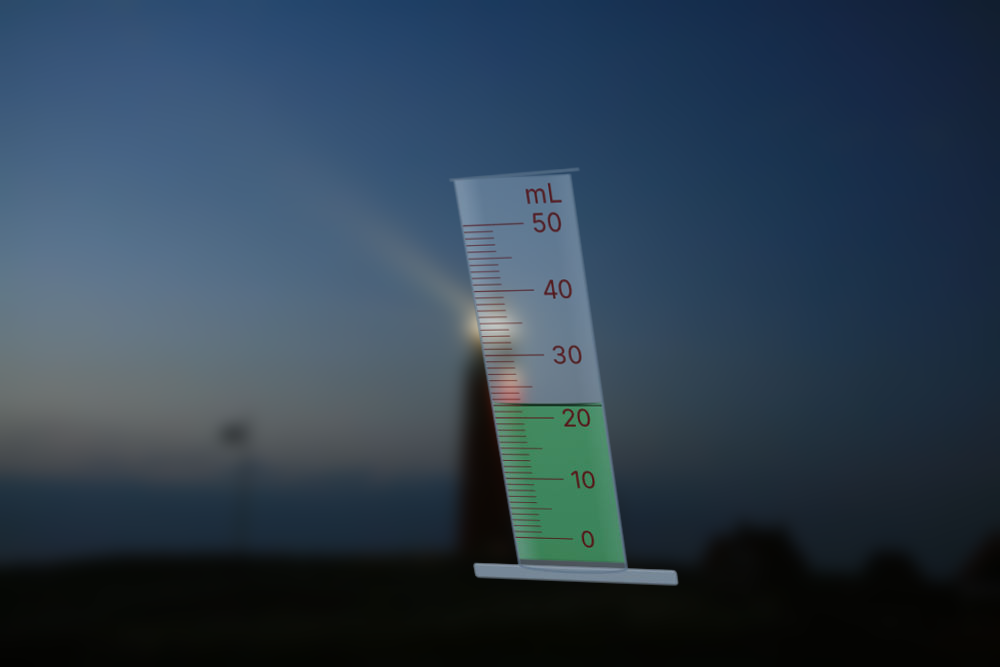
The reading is value=22 unit=mL
